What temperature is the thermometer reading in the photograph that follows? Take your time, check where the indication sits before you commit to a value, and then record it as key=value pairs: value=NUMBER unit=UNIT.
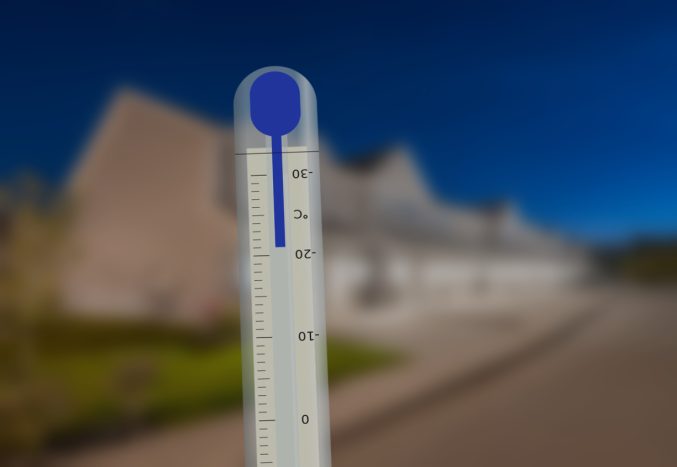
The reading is value=-21 unit=°C
